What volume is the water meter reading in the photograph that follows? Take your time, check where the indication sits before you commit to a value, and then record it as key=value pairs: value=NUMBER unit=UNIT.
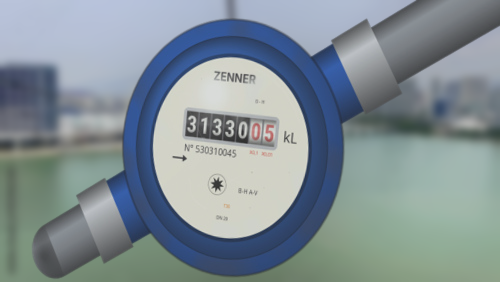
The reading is value=31330.05 unit=kL
